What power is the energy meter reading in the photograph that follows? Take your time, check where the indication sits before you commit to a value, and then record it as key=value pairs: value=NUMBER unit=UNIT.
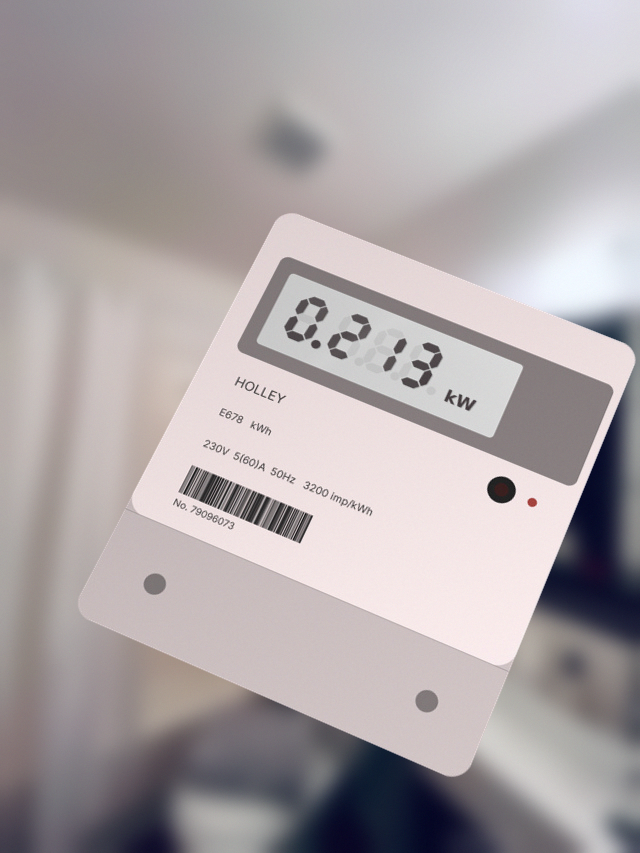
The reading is value=0.213 unit=kW
